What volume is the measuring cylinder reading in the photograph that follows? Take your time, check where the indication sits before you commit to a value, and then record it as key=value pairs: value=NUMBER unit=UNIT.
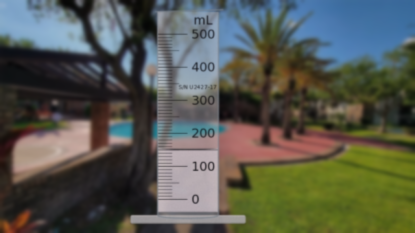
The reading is value=150 unit=mL
